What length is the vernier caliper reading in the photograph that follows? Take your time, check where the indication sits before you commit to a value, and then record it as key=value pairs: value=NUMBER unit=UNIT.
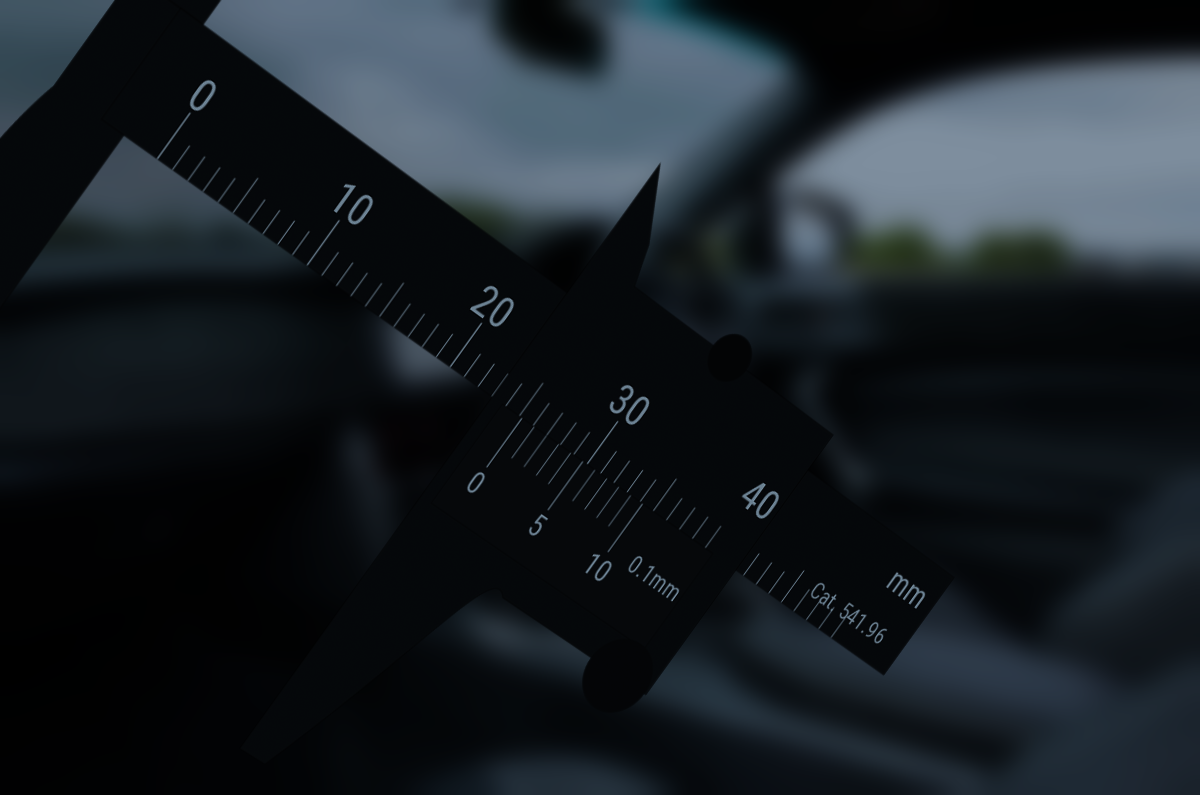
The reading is value=25.2 unit=mm
